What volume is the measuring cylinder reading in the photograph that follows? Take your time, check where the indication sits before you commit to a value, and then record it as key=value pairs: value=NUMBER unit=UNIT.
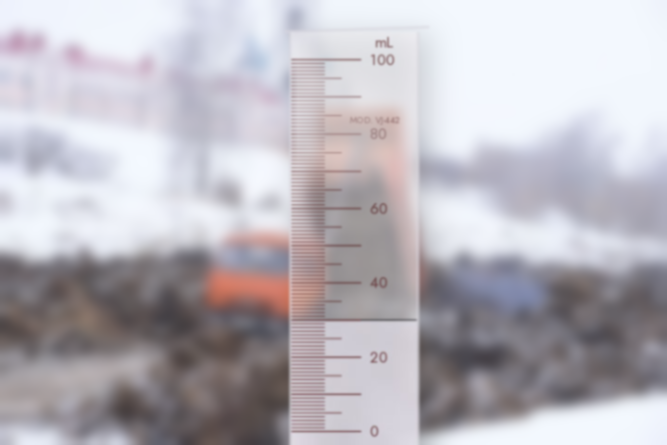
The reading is value=30 unit=mL
